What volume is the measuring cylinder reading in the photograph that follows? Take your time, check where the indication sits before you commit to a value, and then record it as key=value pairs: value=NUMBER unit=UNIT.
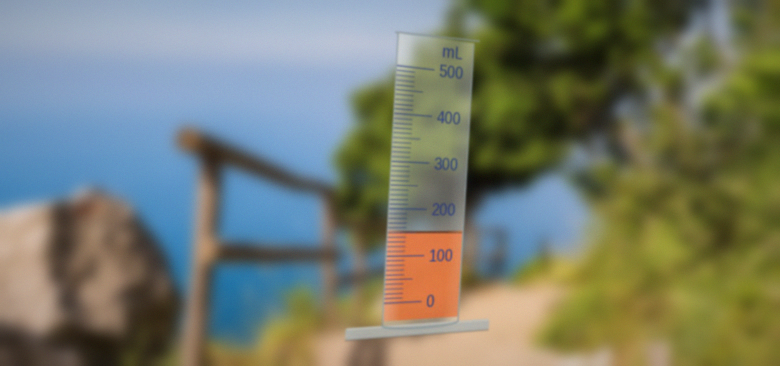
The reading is value=150 unit=mL
